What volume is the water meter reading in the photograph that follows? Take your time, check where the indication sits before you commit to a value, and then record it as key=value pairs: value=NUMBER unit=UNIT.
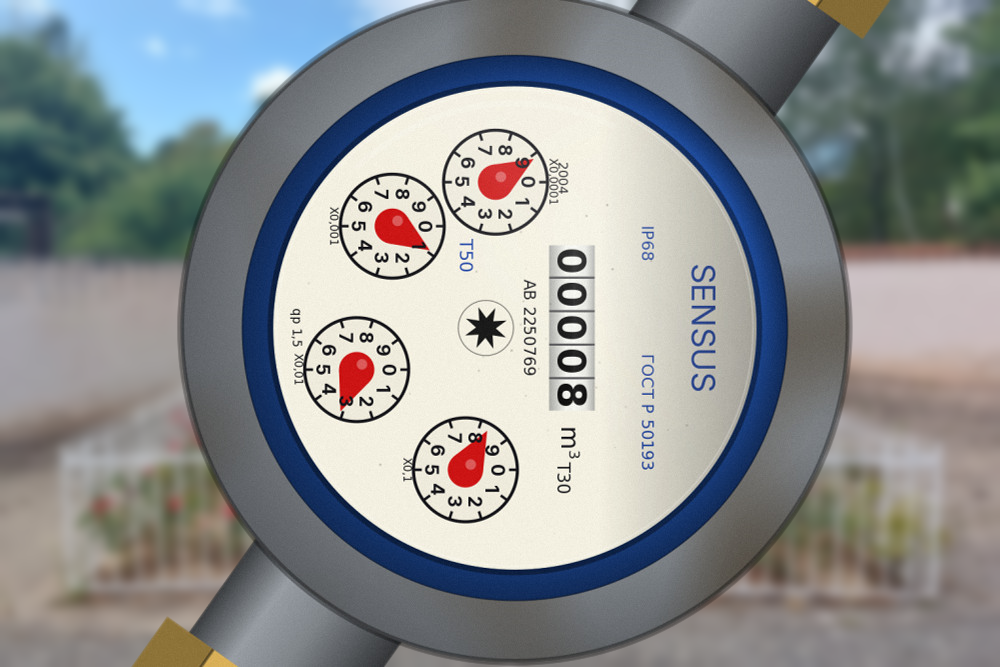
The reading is value=8.8309 unit=m³
